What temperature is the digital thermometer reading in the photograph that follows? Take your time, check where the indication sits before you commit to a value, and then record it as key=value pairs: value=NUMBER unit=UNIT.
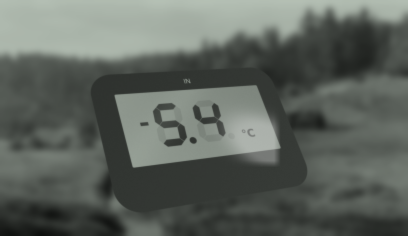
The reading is value=-5.4 unit=°C
